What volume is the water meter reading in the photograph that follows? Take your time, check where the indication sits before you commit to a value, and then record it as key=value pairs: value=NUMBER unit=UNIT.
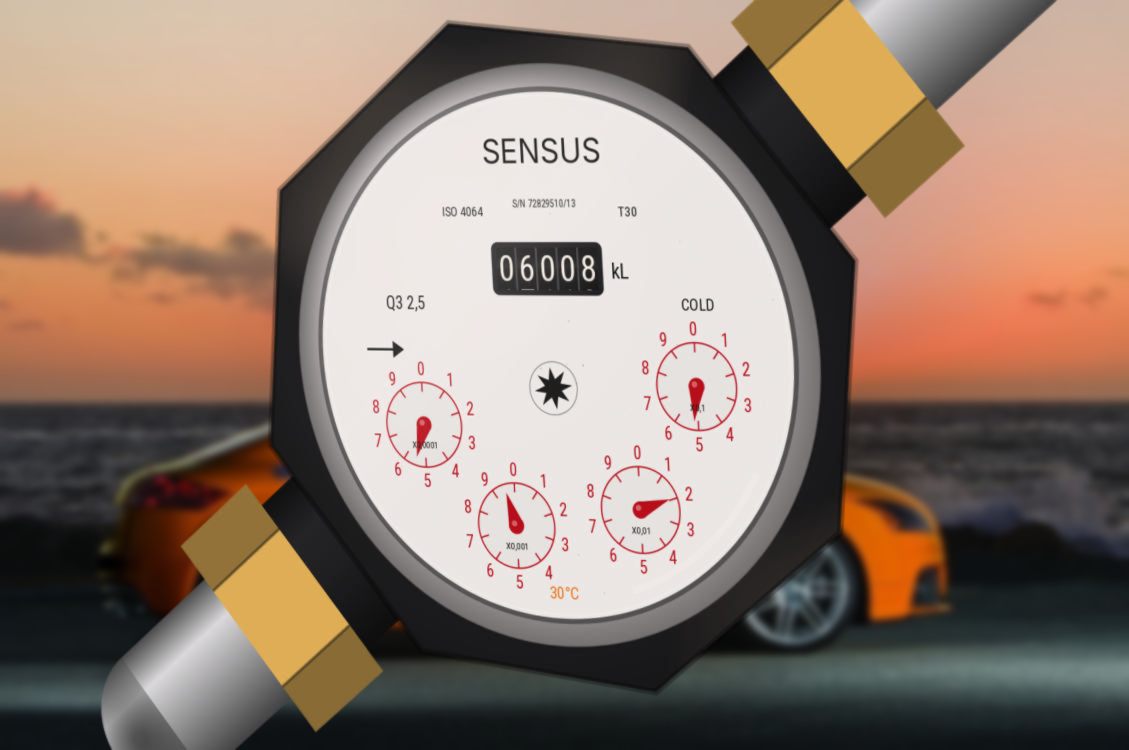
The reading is value=6008.5195 unit=kL
